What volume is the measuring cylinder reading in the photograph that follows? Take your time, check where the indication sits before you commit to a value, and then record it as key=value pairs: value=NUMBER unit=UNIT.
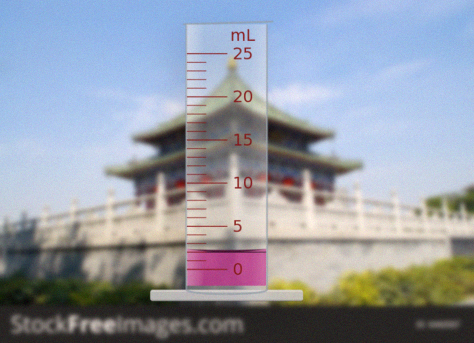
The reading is value=2 unit=mL
